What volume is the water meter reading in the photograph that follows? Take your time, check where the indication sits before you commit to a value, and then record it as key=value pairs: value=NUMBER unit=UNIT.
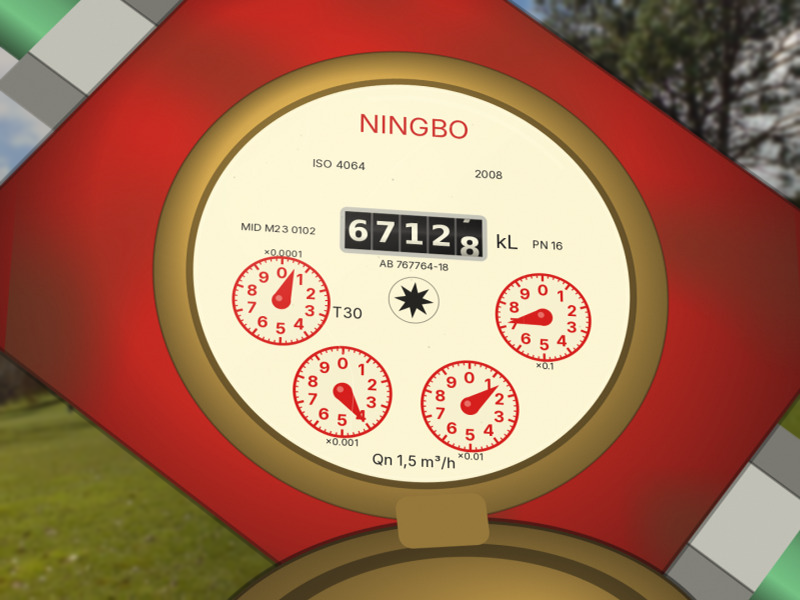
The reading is value=67127.7140 unit=kL
